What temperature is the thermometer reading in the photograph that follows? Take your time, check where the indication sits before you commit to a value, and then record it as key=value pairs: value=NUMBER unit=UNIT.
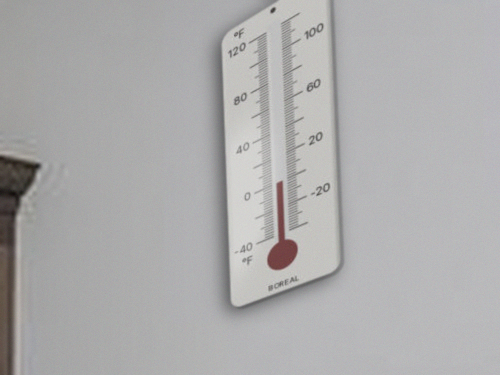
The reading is value=0 unit=°F
